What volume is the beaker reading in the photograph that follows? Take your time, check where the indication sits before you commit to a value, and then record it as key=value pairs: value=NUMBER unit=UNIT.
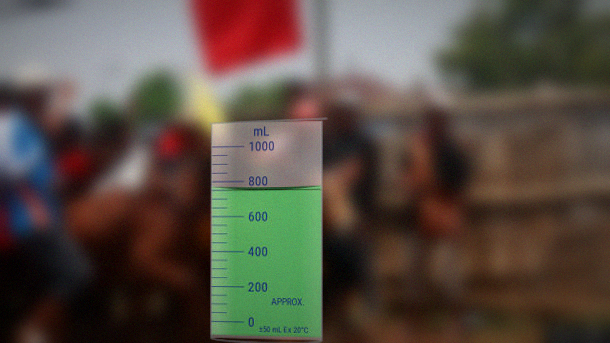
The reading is value=750 unit=mL
